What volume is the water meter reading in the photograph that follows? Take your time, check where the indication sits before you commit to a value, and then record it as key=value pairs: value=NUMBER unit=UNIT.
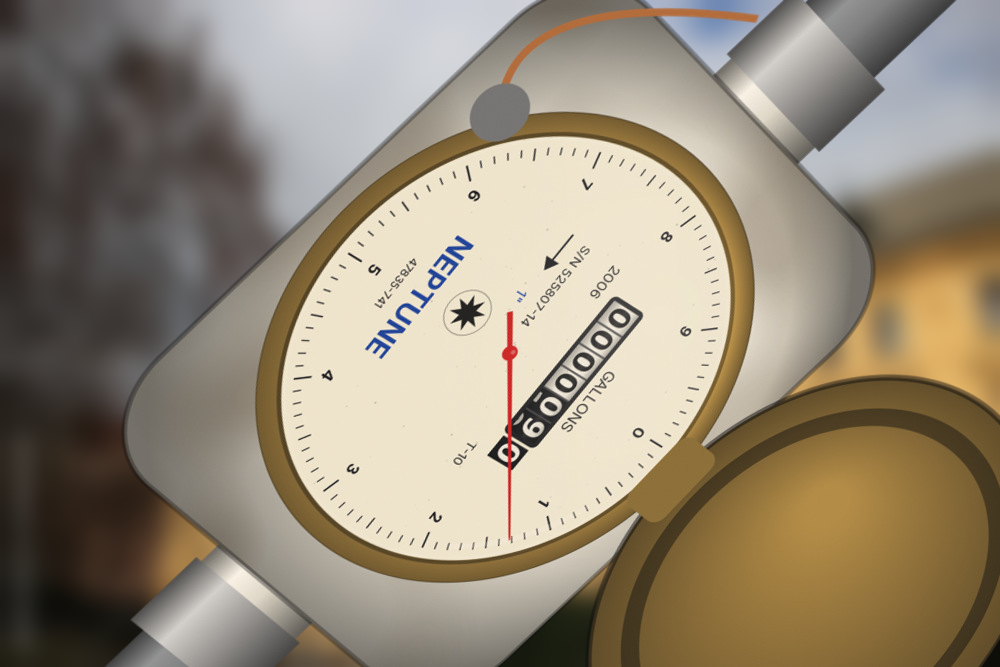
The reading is value=91.3 unit=gal
